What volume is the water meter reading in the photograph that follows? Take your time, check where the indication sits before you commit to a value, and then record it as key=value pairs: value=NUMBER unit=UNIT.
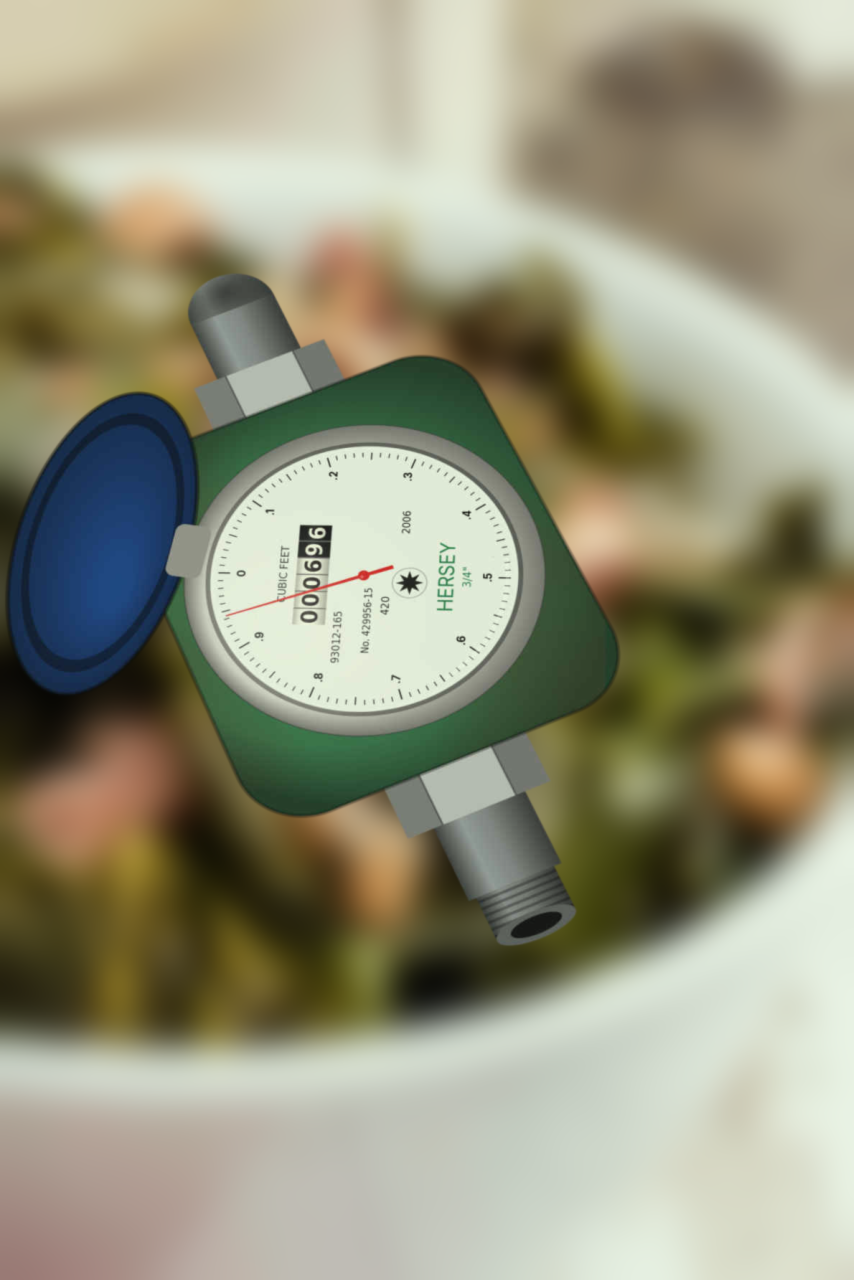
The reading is value=695.94 unit=ft³
